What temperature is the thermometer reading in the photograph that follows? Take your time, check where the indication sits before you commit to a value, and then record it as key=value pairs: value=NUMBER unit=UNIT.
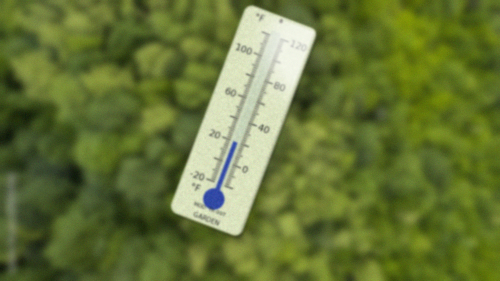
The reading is value=20 unit=°F
